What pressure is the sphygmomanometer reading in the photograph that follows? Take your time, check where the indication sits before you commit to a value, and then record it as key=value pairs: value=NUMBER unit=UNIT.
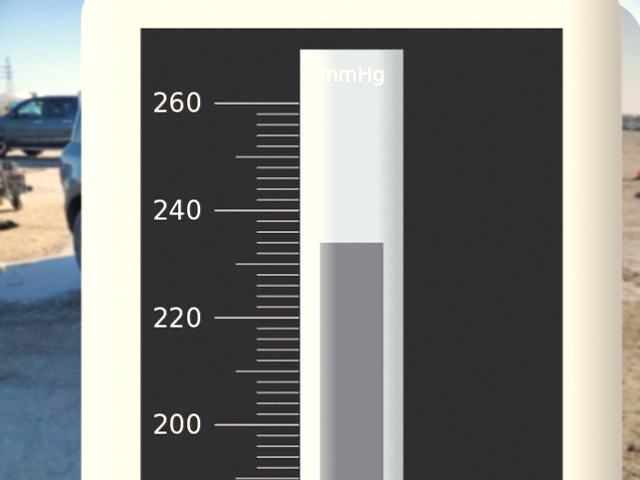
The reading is value=234 unit=mmHg
